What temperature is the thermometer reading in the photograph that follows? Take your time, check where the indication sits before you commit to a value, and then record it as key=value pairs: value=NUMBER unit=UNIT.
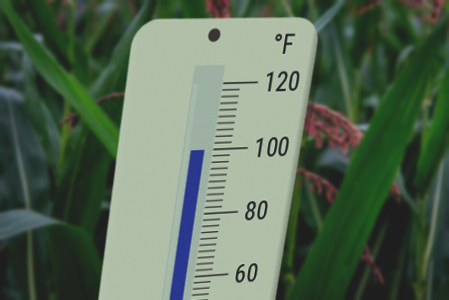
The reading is value=100 unit=°F
